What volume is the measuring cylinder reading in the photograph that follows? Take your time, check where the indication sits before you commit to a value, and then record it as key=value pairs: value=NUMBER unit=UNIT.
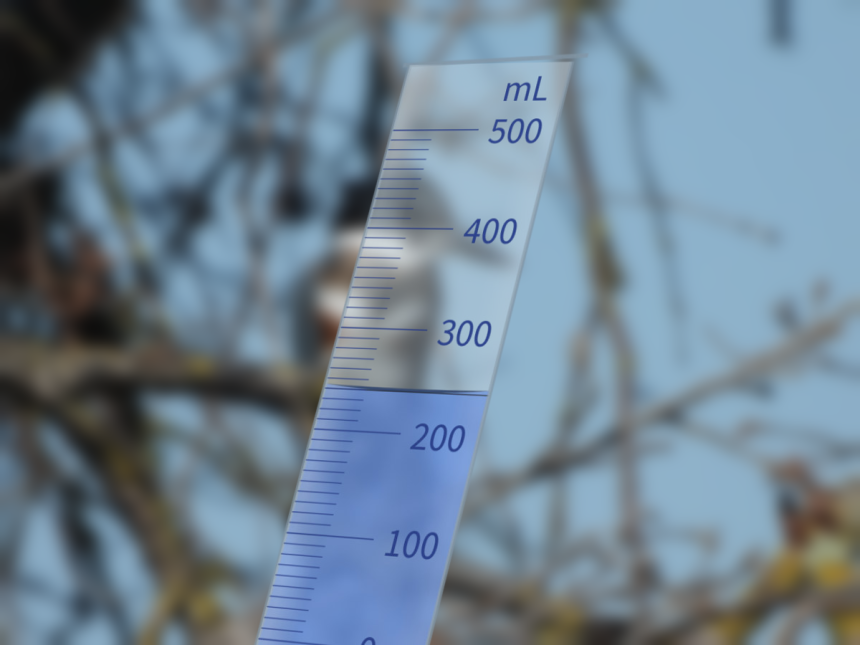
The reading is value=240 unit=mL
